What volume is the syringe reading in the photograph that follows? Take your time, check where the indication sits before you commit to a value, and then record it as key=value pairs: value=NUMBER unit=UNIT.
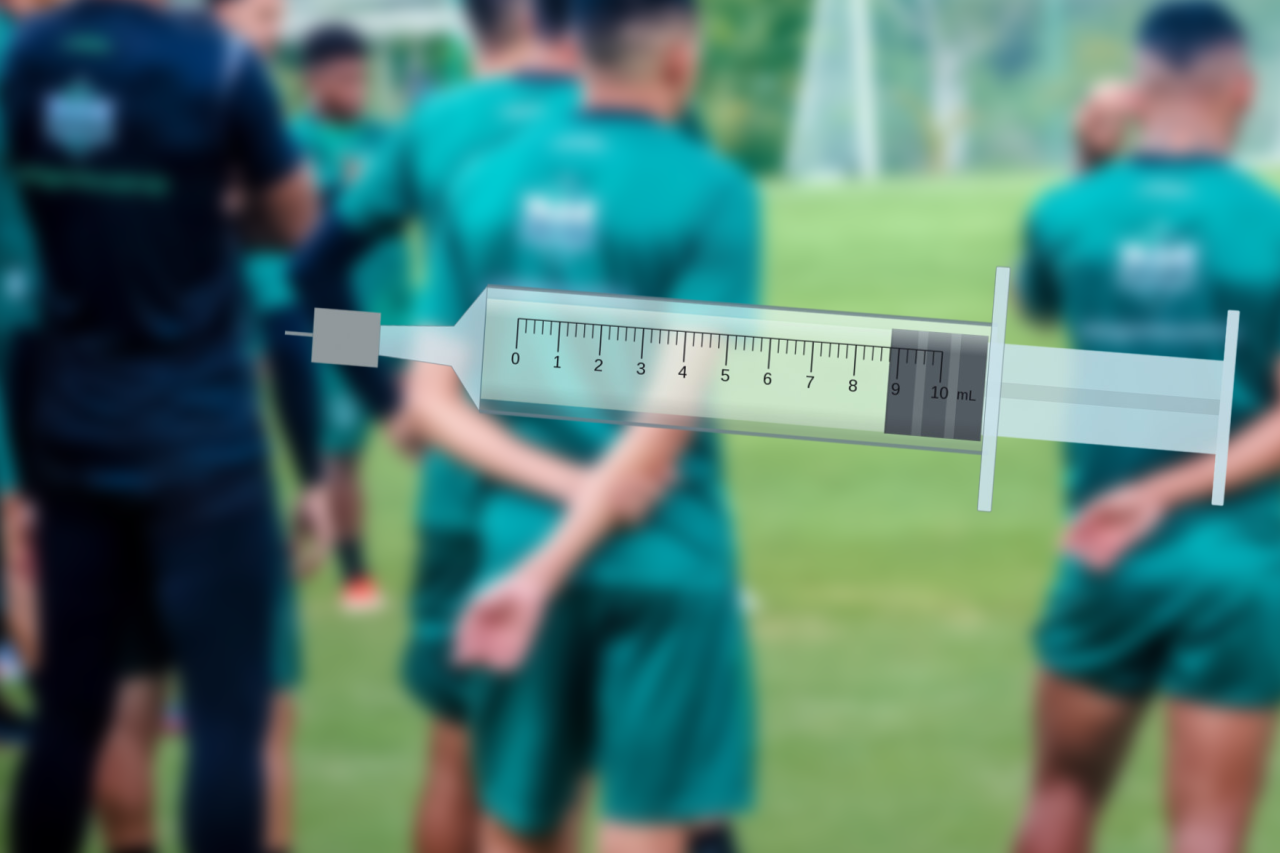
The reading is value=8.8 unit=mL
